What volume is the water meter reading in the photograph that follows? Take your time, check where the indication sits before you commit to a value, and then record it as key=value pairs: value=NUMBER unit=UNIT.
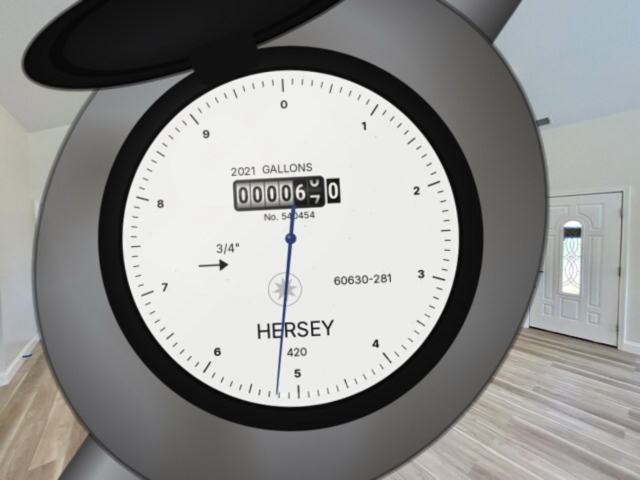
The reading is value=665.2 unit=gal
